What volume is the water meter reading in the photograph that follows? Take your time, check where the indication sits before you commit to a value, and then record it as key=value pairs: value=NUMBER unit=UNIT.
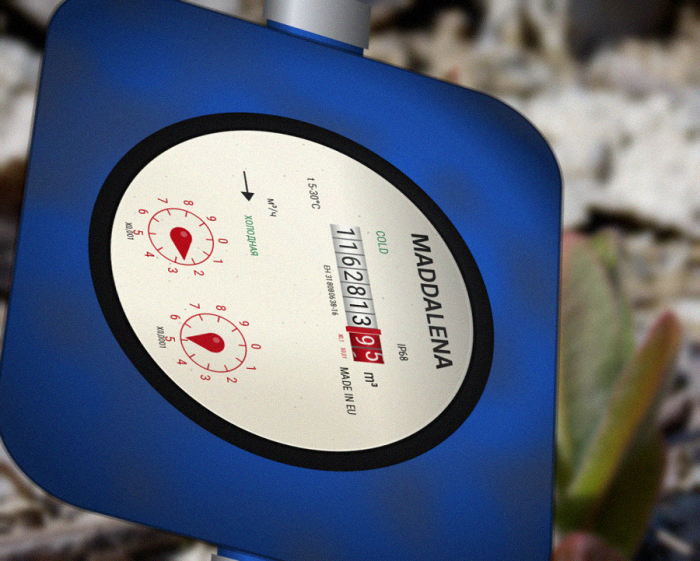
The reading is value=1162813.9525 unit=m³
